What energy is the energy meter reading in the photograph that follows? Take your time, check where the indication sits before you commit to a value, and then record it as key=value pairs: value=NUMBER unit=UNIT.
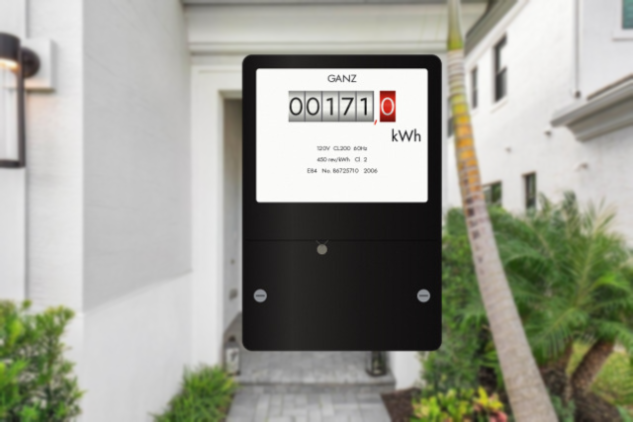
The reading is value=171.0 unit=kWh
